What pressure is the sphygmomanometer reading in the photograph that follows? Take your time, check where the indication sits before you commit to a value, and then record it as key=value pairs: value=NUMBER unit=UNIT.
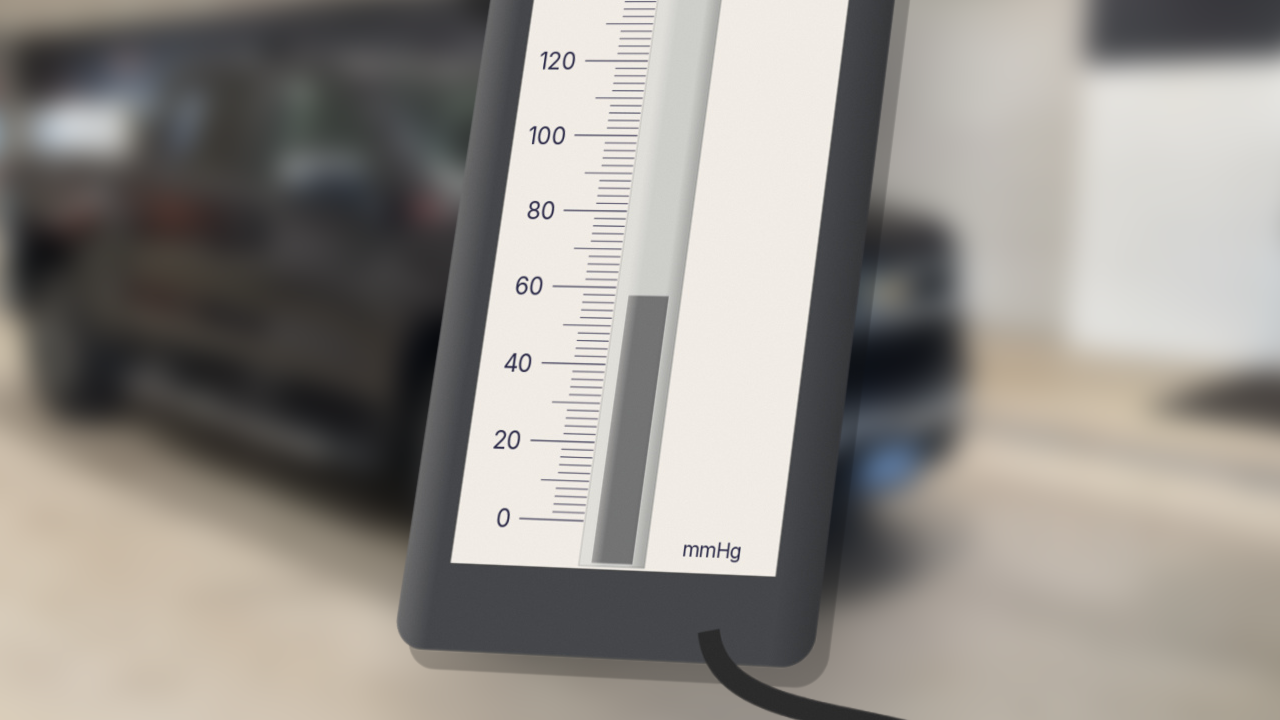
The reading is value=58 unit=mmHg
